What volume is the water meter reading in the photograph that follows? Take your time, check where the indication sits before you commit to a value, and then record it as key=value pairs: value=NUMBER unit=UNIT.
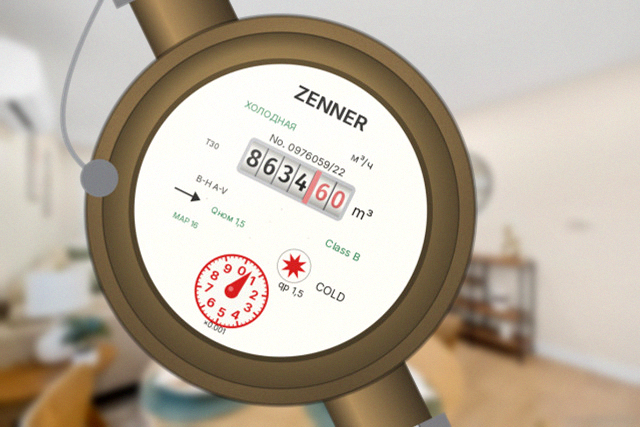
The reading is value=8634.600 unit=m³
